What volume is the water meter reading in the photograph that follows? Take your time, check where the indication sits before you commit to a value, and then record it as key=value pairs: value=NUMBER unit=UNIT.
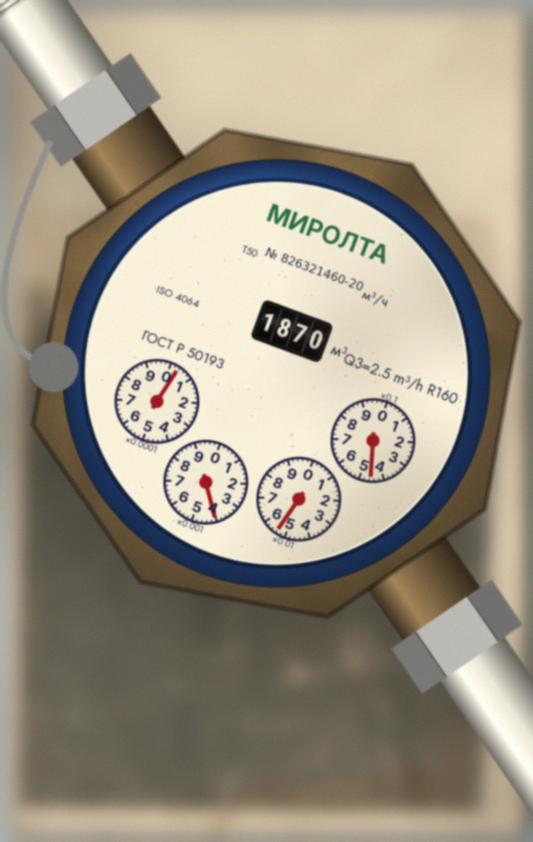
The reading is value=1870.4540 unit=m³
